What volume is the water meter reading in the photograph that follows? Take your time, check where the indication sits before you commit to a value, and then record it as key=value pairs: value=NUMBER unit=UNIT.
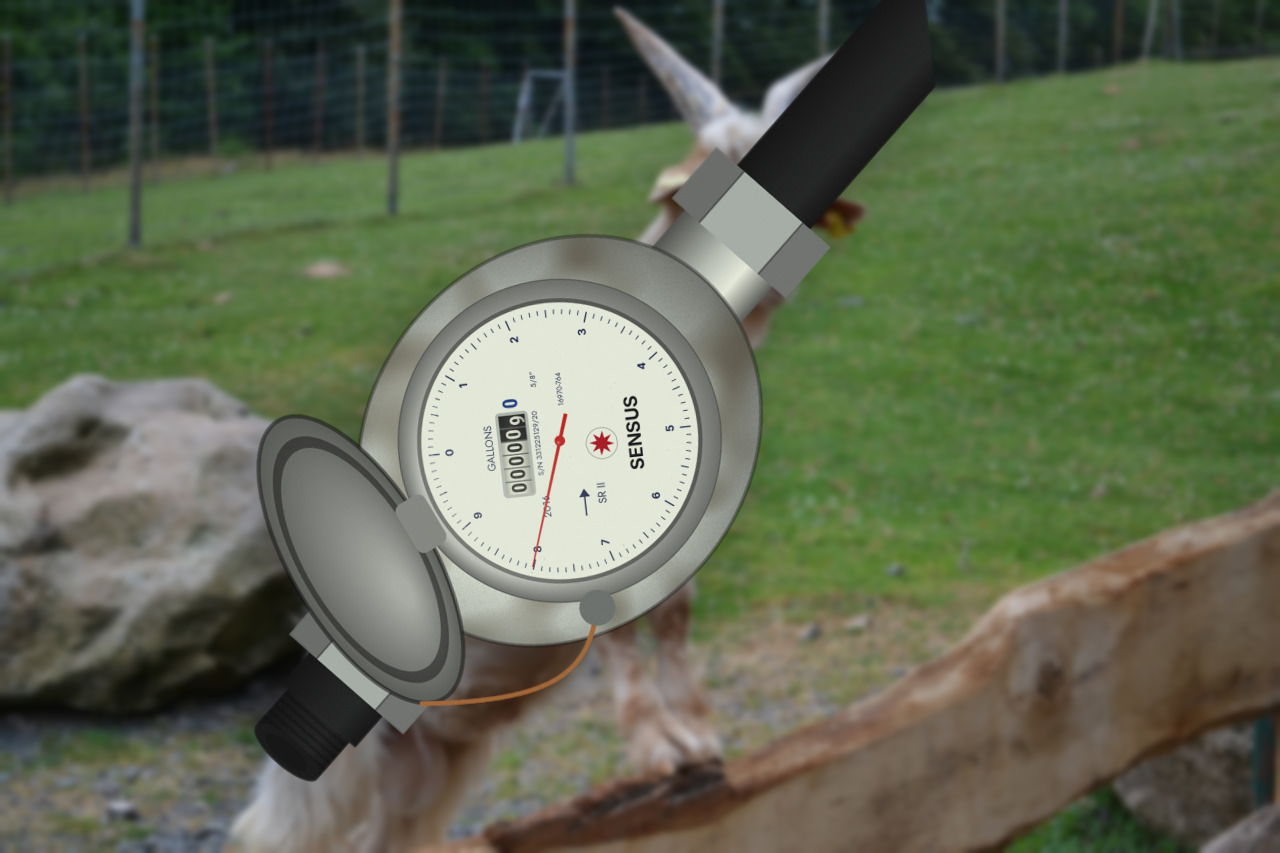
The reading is value=88.0 unit=gal
